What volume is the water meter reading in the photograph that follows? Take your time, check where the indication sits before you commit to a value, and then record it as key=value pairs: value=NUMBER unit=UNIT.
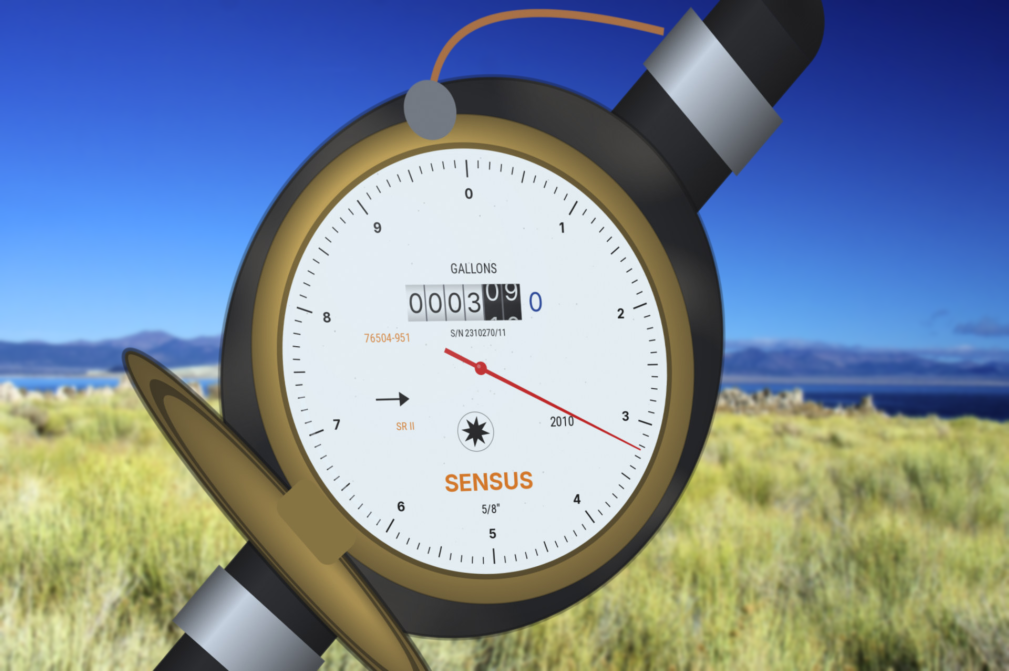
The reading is value=3093.2 unit=gal
